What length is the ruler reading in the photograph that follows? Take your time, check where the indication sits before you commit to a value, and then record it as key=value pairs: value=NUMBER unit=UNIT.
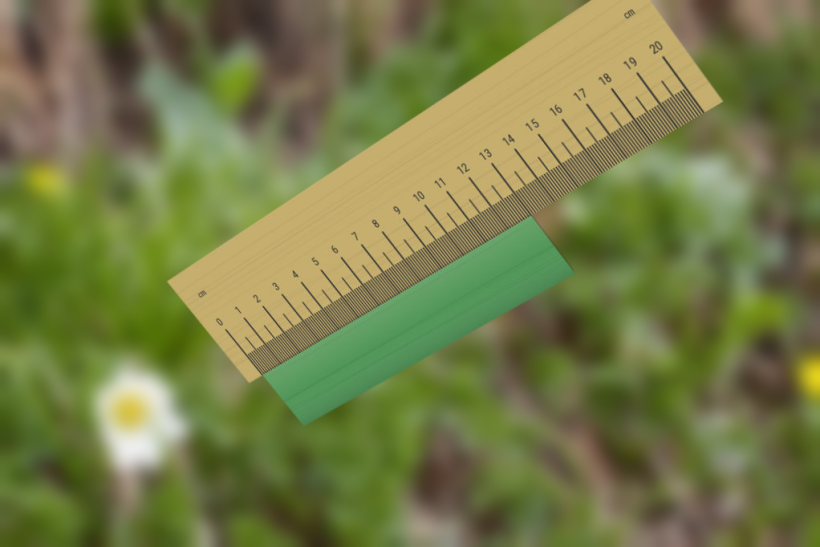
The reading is value=13 unit=cm
